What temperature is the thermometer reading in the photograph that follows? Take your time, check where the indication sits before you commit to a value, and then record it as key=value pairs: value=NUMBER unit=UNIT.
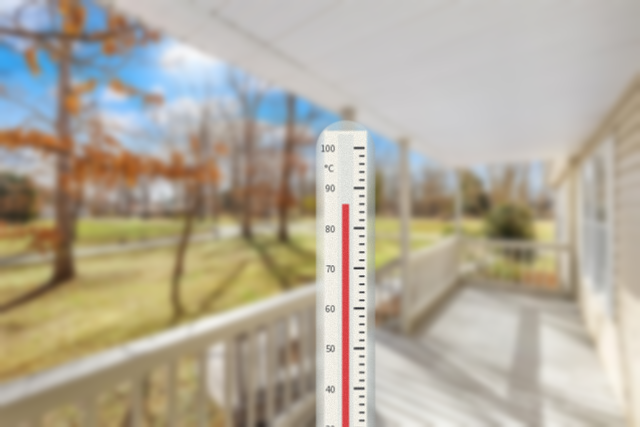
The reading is value=86 unit=°C
